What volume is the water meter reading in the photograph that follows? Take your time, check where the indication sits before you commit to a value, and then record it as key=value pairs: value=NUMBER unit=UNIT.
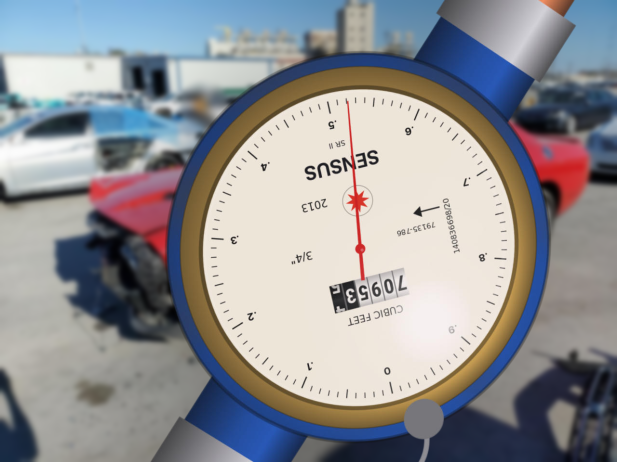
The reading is value=709534.52 unit=ft³
